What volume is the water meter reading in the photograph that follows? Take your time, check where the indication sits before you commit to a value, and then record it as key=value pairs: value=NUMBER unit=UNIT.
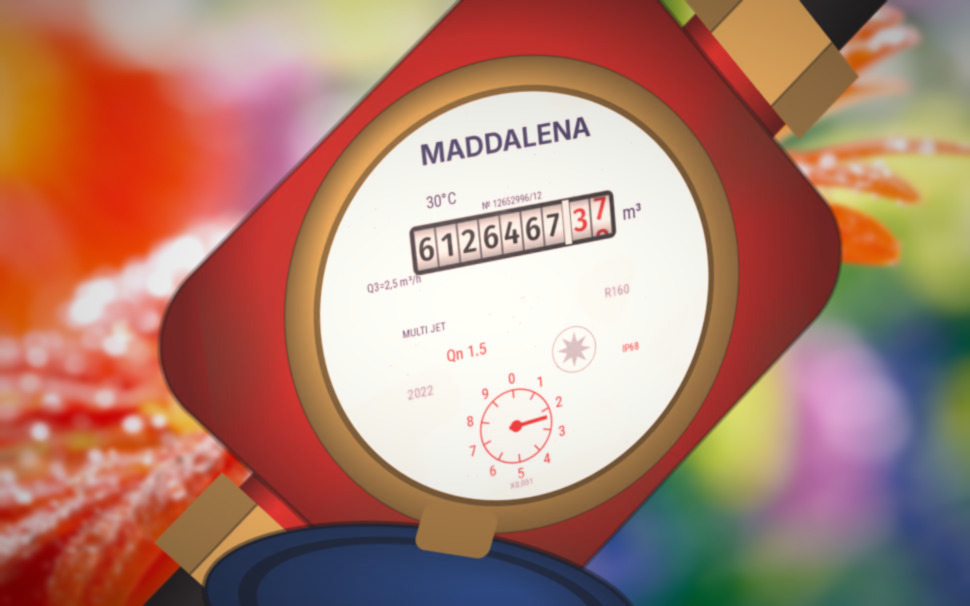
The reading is value=6126467.372 unit=m³
